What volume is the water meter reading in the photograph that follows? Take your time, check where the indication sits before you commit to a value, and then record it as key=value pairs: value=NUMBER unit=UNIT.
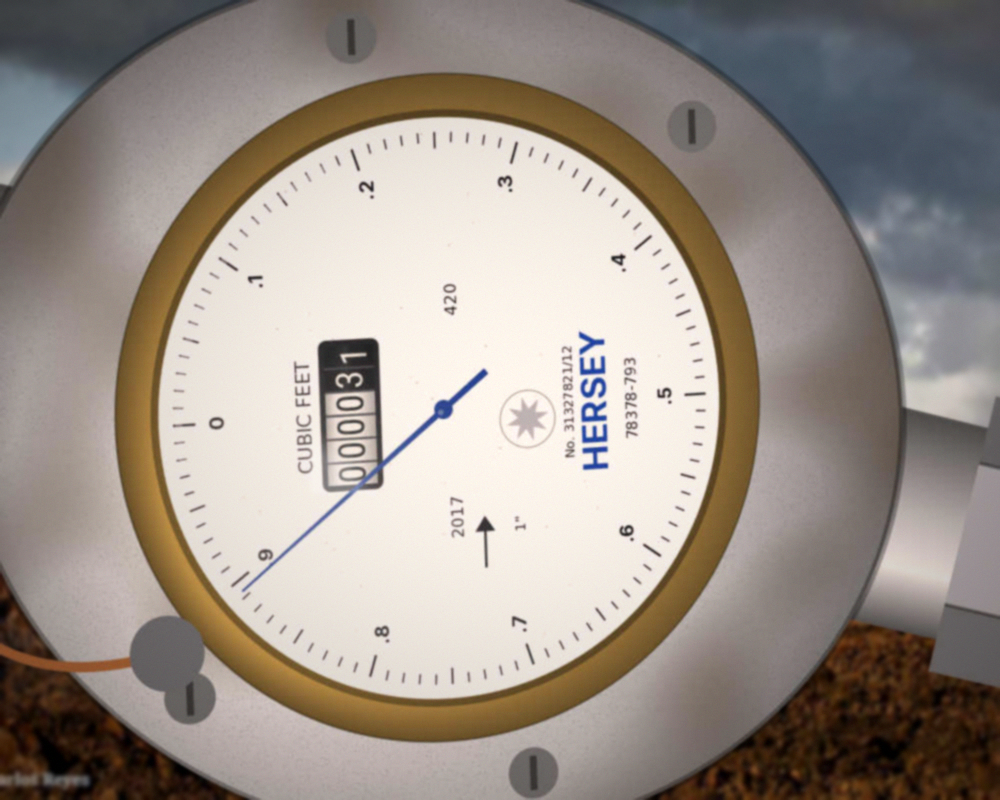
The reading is value=30.89 unit=ft³
